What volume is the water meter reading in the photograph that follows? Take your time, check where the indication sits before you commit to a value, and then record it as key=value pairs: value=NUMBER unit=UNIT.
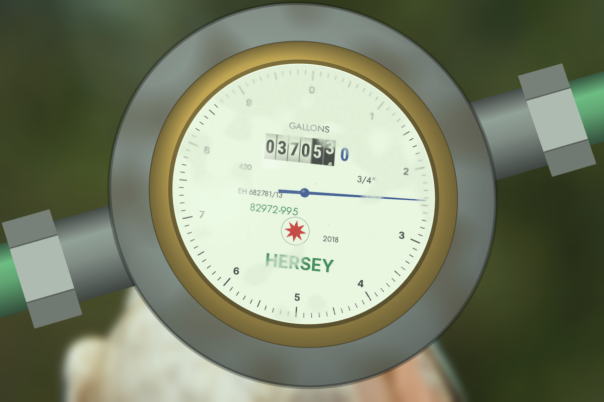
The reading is value=370532.4 unit=gal
